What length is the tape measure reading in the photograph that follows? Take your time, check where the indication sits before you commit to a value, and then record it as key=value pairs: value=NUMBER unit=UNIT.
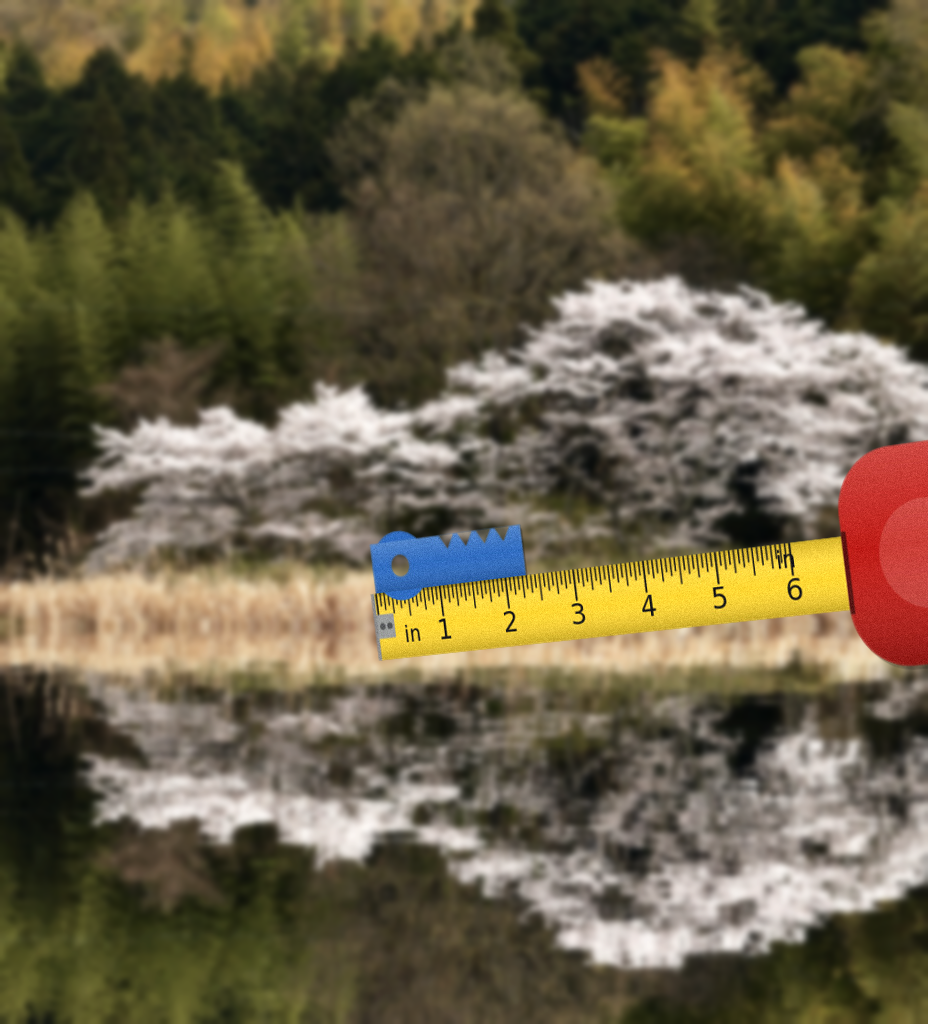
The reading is value=2.3125 unit=in
